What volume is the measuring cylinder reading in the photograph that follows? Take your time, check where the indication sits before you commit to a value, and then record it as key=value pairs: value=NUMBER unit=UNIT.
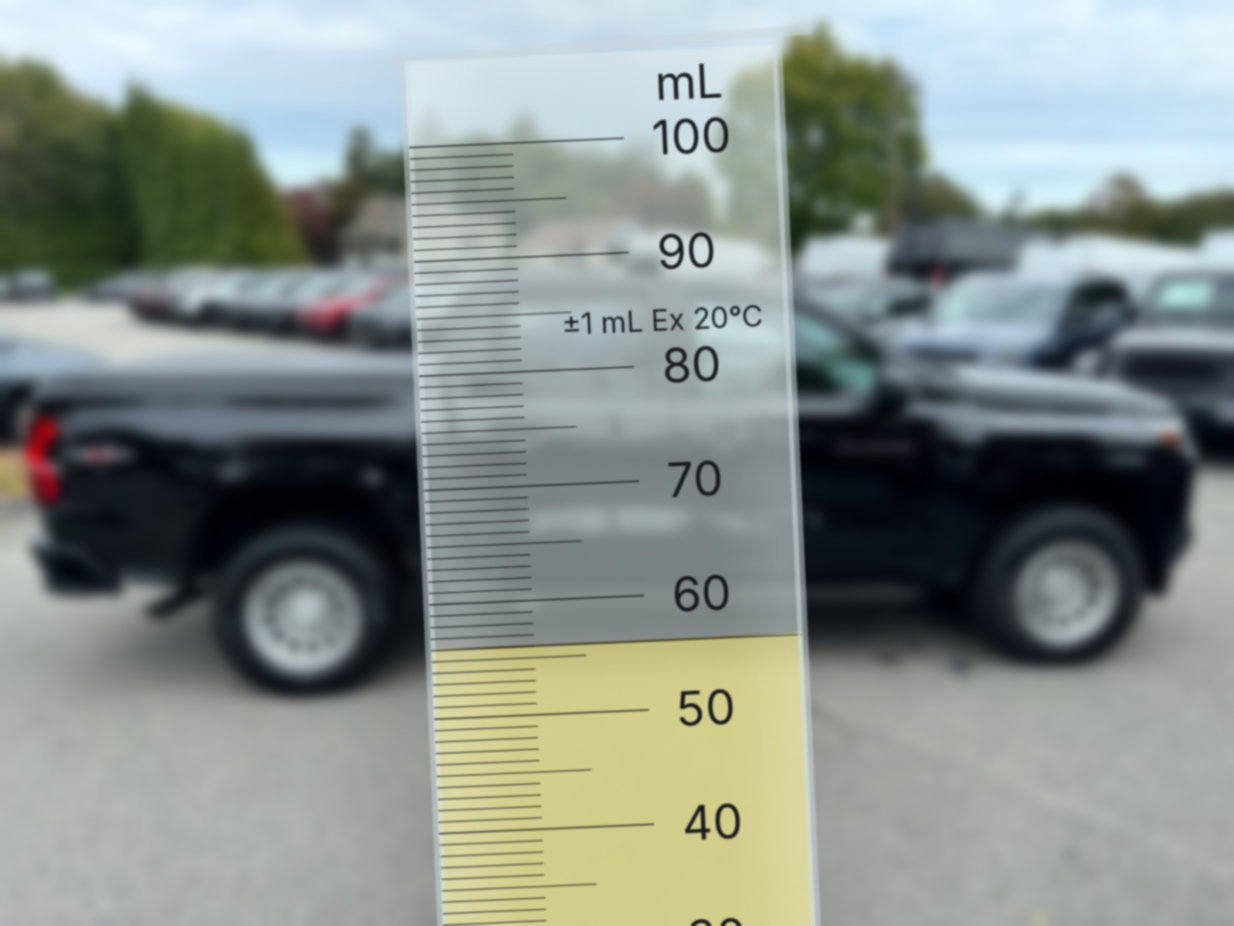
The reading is value=56 unit=mL
